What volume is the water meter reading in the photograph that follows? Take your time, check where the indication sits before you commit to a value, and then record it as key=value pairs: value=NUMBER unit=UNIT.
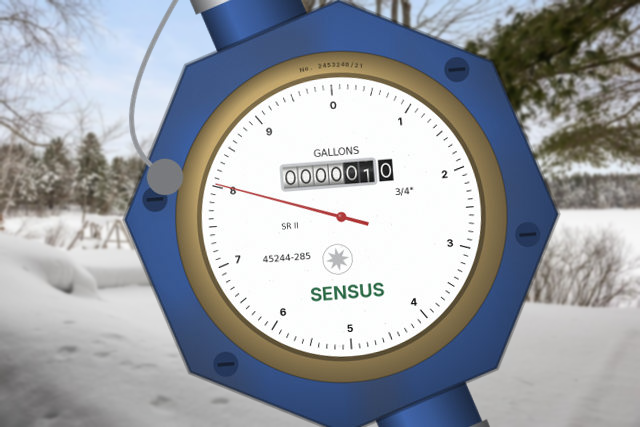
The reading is value=8.0 unit=gal
